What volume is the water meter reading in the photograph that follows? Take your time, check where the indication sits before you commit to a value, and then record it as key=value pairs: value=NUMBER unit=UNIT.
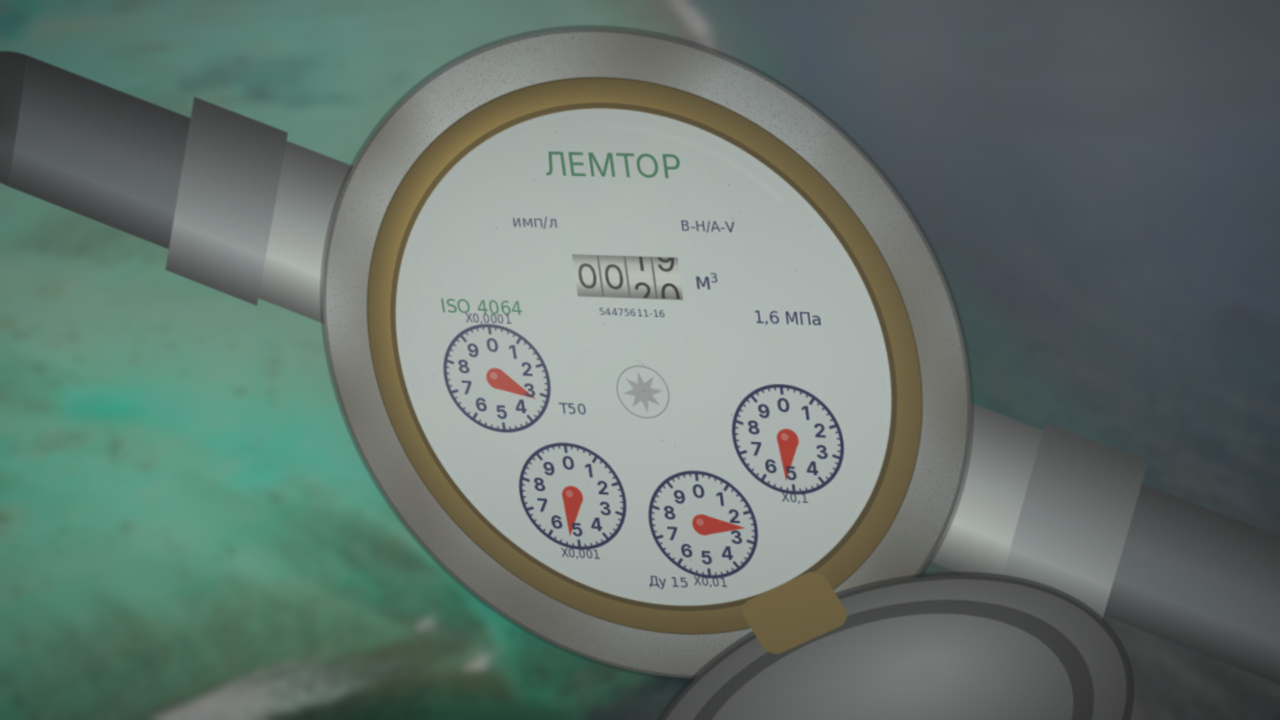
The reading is value=19.5253 unit=m³
